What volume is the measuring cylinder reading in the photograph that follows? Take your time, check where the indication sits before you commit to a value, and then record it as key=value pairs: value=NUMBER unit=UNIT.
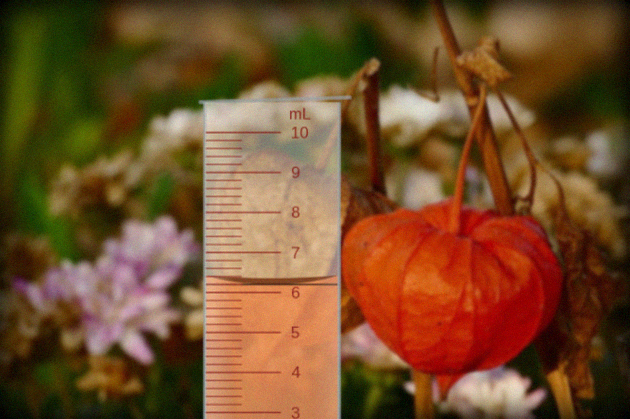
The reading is value=6.2 unit=mL
